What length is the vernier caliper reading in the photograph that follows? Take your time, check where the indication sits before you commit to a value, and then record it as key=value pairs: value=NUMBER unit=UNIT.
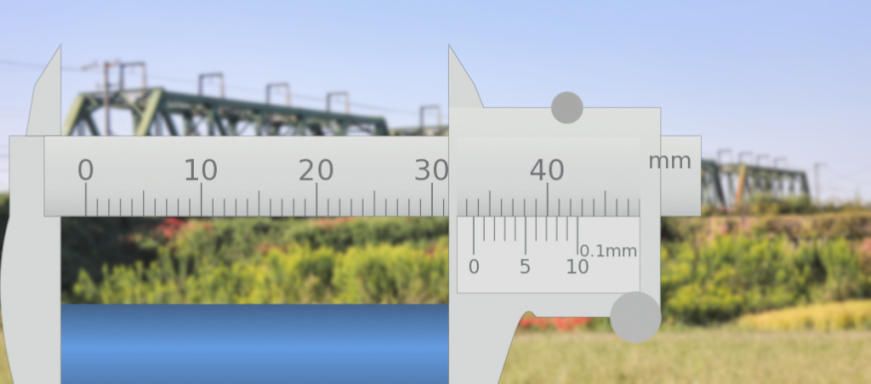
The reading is value=33.6 unit=mm
